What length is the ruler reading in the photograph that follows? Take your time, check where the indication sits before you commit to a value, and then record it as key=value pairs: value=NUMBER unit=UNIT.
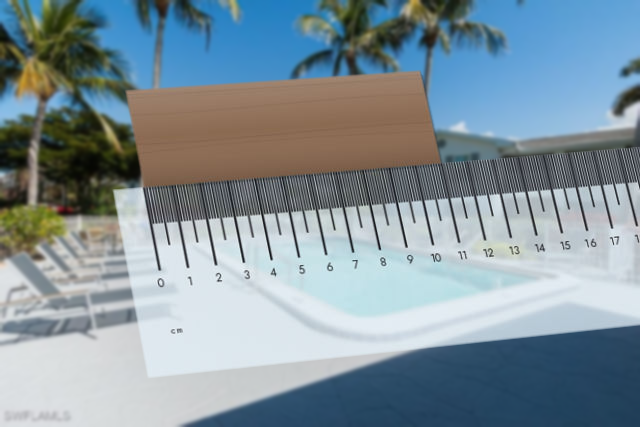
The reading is value=11 unit=cm
